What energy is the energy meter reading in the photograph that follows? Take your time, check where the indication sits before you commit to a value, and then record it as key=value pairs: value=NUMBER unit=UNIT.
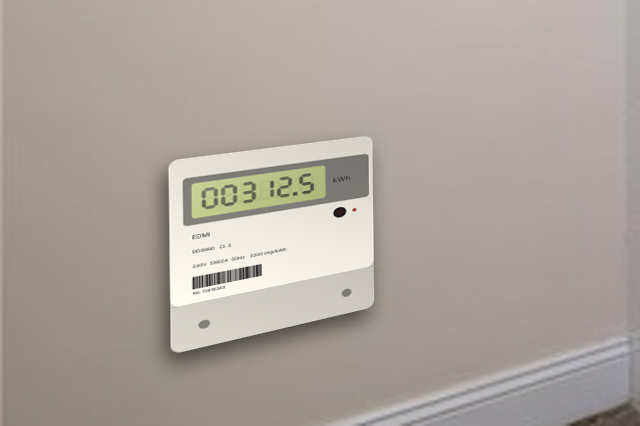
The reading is value=312.5 unit=kWh
